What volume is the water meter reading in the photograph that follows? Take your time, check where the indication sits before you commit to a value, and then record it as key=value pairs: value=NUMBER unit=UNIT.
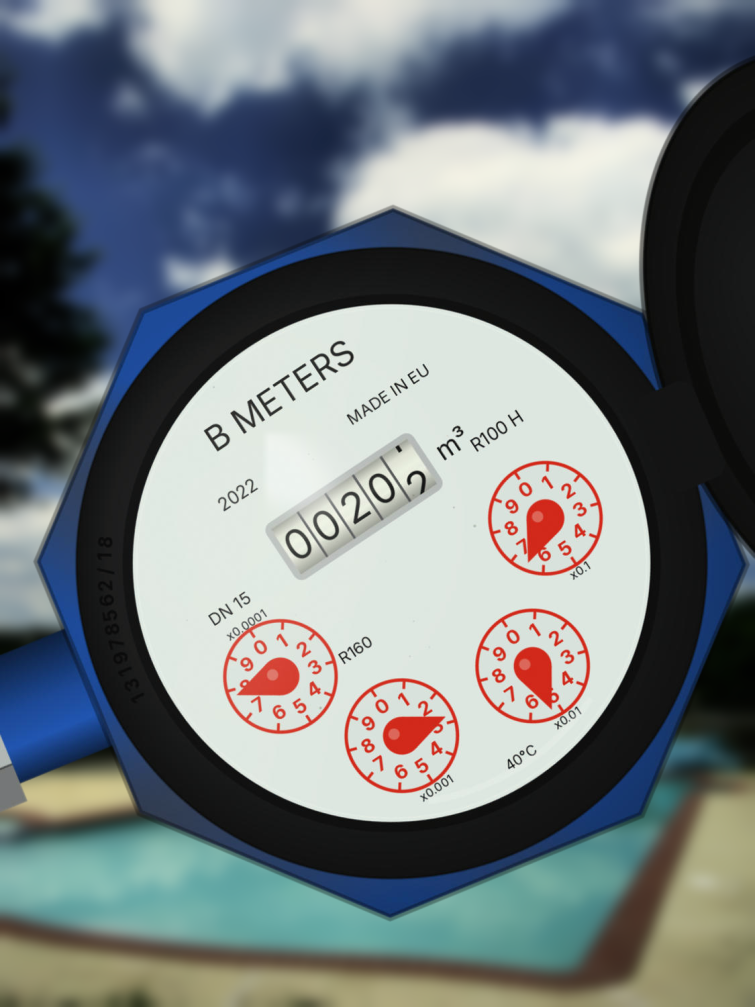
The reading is value=201.6527 unit=m³
